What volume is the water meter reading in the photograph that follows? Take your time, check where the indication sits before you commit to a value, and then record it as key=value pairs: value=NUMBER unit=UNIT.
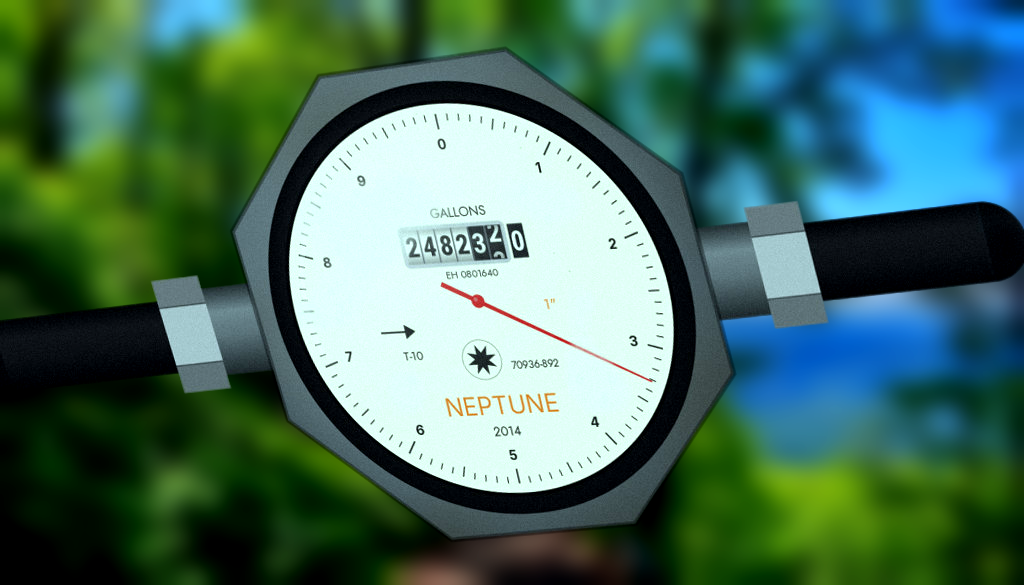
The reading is value=2482323.3 unit=gal
